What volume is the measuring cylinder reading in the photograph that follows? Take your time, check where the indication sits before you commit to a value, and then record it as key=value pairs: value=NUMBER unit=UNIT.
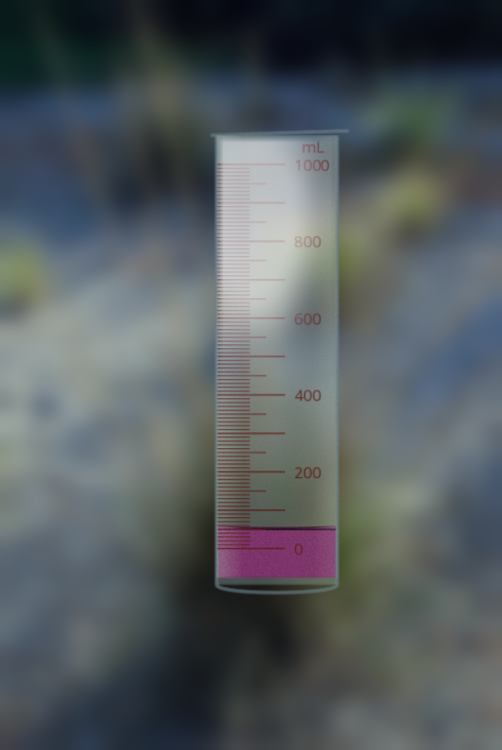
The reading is value=50 unit=mL
